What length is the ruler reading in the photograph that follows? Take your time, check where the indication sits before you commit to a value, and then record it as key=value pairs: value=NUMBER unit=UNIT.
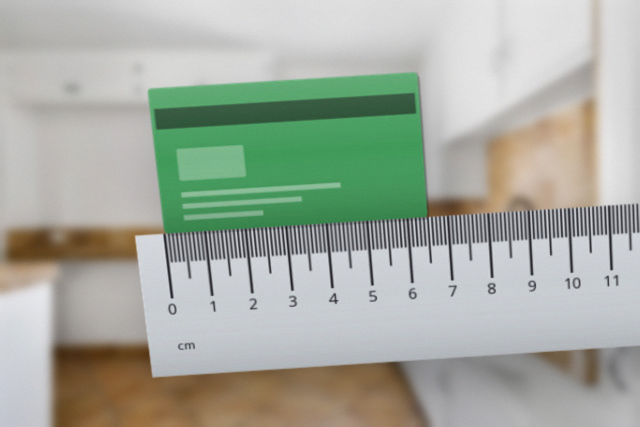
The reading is value=6.5 unit=cm
